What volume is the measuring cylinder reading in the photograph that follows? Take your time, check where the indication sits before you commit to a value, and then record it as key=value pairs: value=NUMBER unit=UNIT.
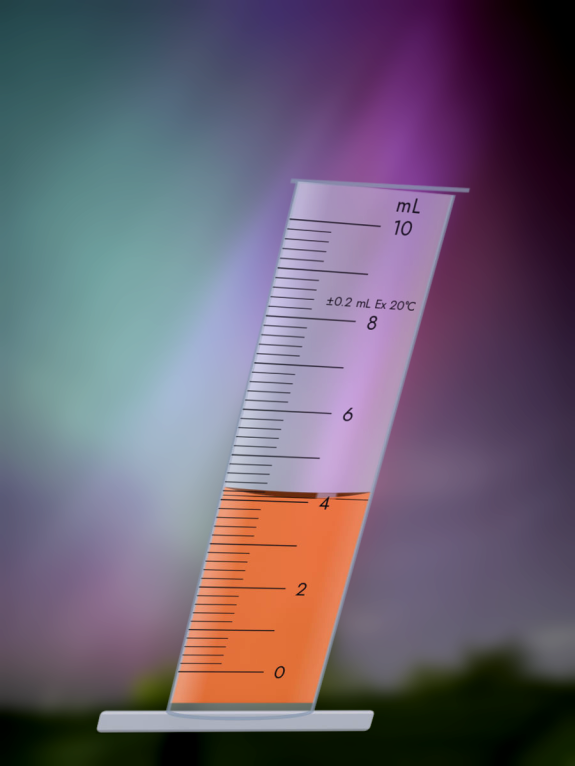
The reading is value=4.1 unit=mL
